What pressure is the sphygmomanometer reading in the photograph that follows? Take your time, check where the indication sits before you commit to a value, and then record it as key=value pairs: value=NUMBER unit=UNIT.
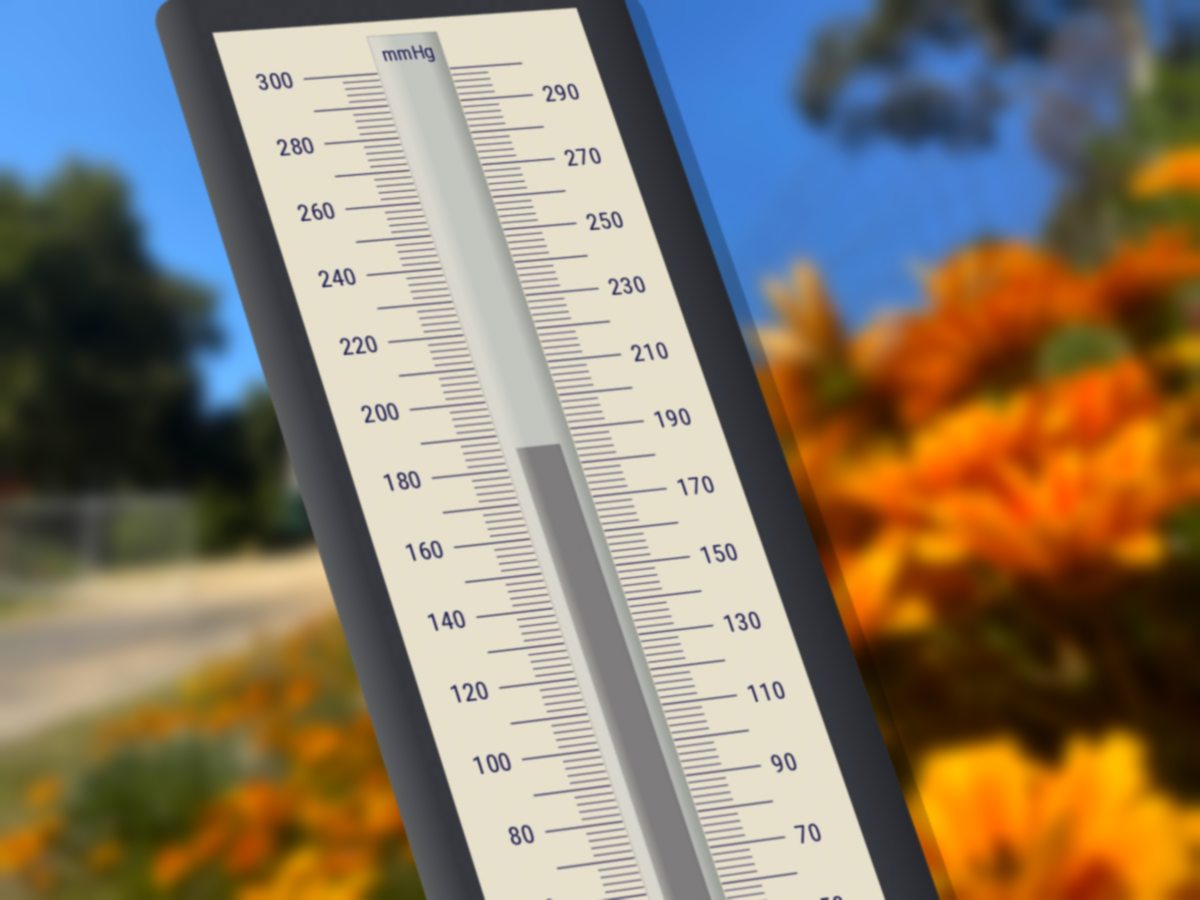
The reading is value=186 unit=mmHg
